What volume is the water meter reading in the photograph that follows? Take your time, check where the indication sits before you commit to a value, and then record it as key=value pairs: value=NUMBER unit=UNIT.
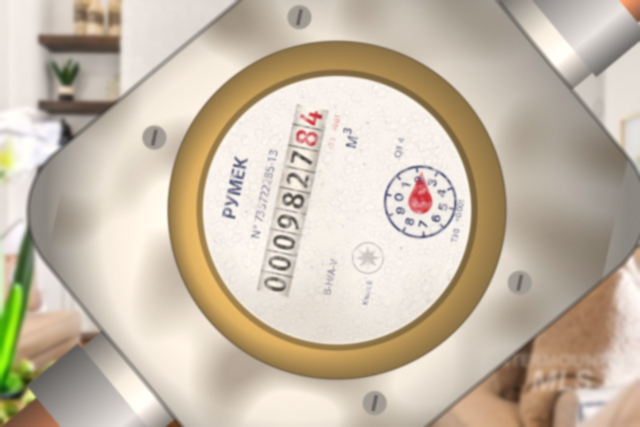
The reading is value=9827.842 unit=m³
